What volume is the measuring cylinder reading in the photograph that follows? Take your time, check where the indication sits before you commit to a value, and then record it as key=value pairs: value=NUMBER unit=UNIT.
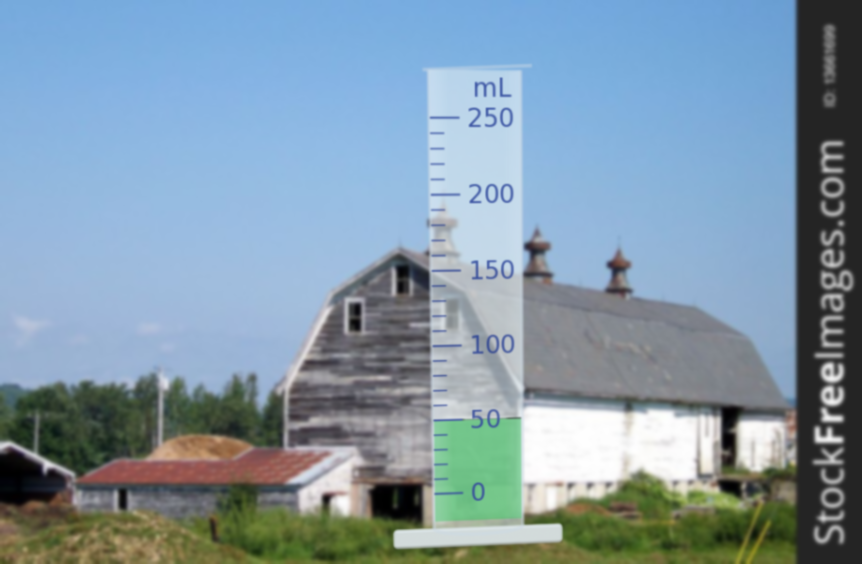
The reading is value=50 unit=mL
